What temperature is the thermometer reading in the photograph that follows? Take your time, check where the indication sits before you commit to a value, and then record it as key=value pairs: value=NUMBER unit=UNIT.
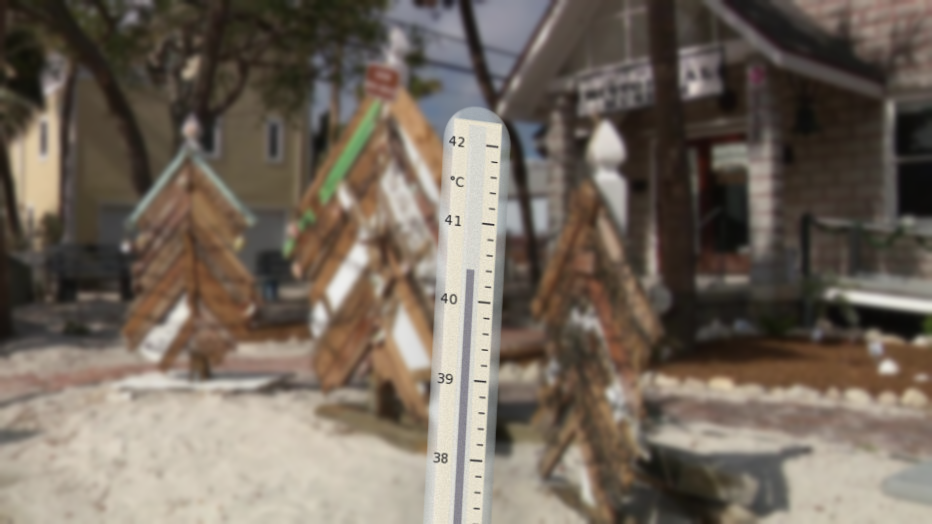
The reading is value=40.4 unit=°C
